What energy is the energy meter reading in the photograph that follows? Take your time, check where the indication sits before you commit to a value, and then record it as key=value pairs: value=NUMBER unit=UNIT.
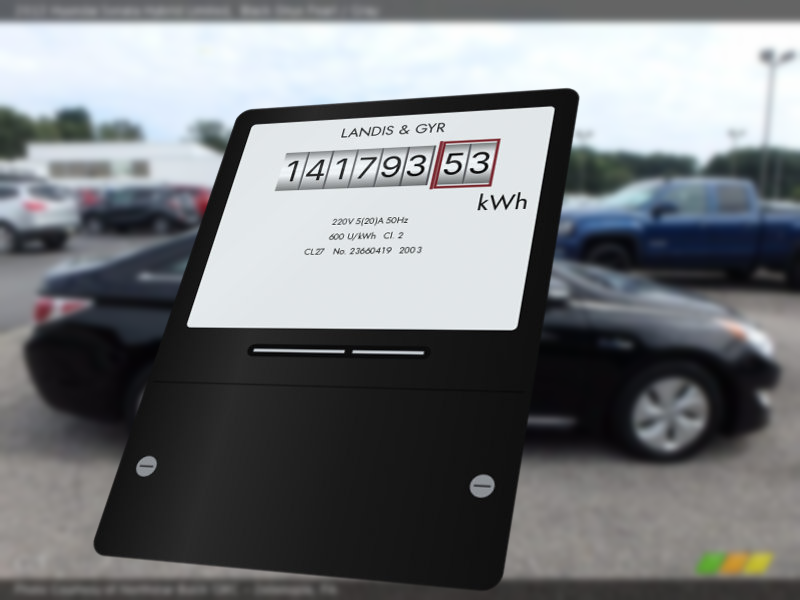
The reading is value=141793.53 unit=kWh
